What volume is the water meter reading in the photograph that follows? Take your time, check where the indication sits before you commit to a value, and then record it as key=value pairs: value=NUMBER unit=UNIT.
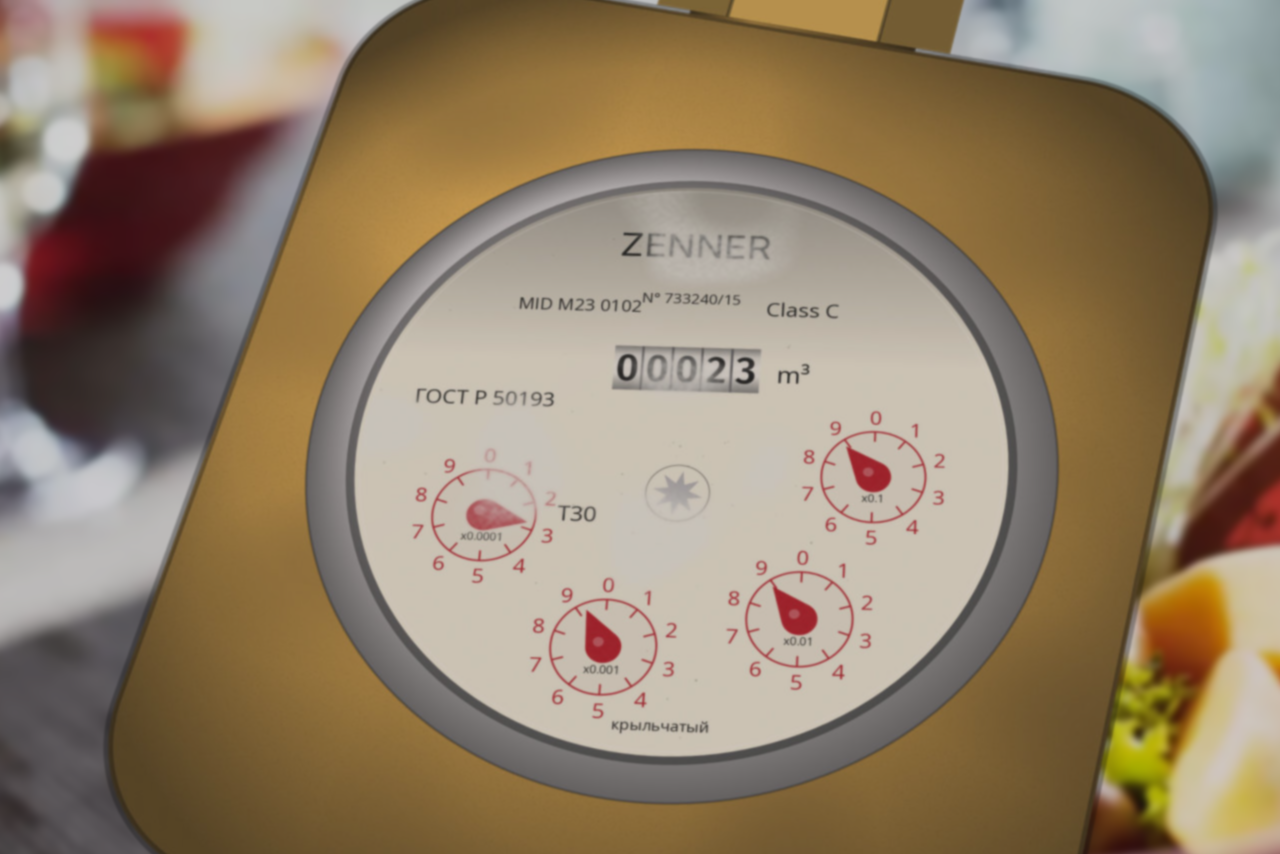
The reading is value=23.8892 unit=m³
